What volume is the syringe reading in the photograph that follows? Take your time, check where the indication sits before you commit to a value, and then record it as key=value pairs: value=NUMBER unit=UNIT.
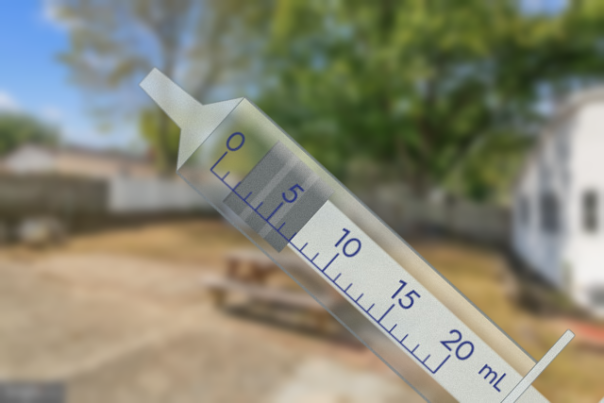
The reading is value=2 unit=mL
